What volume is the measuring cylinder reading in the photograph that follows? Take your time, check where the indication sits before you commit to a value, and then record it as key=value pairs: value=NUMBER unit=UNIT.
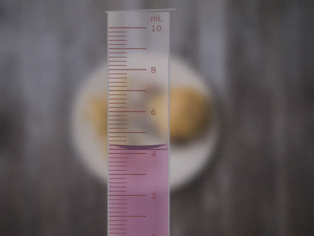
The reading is value=4.2 unit=mL
